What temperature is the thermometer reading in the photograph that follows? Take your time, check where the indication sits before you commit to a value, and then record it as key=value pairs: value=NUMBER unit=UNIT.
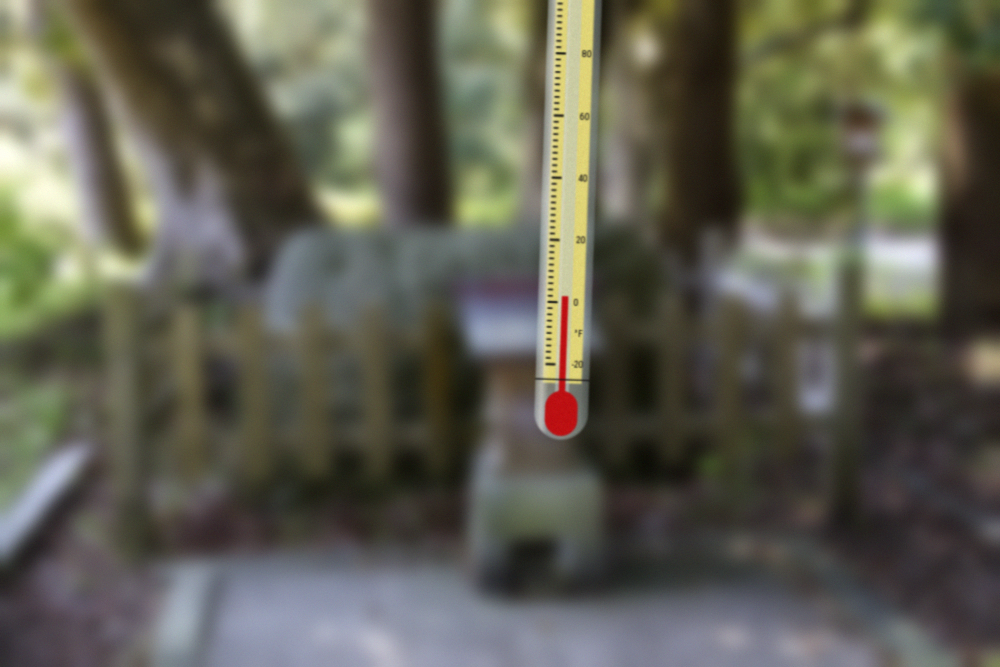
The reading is value=2 unit=°F
